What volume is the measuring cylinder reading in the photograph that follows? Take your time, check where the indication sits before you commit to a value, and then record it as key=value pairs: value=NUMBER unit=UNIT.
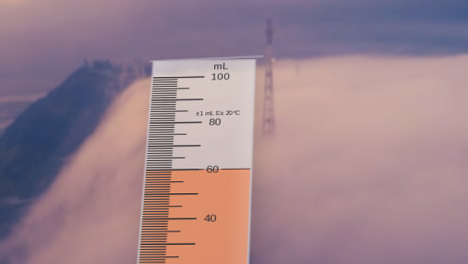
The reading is value=60 unit=mL
